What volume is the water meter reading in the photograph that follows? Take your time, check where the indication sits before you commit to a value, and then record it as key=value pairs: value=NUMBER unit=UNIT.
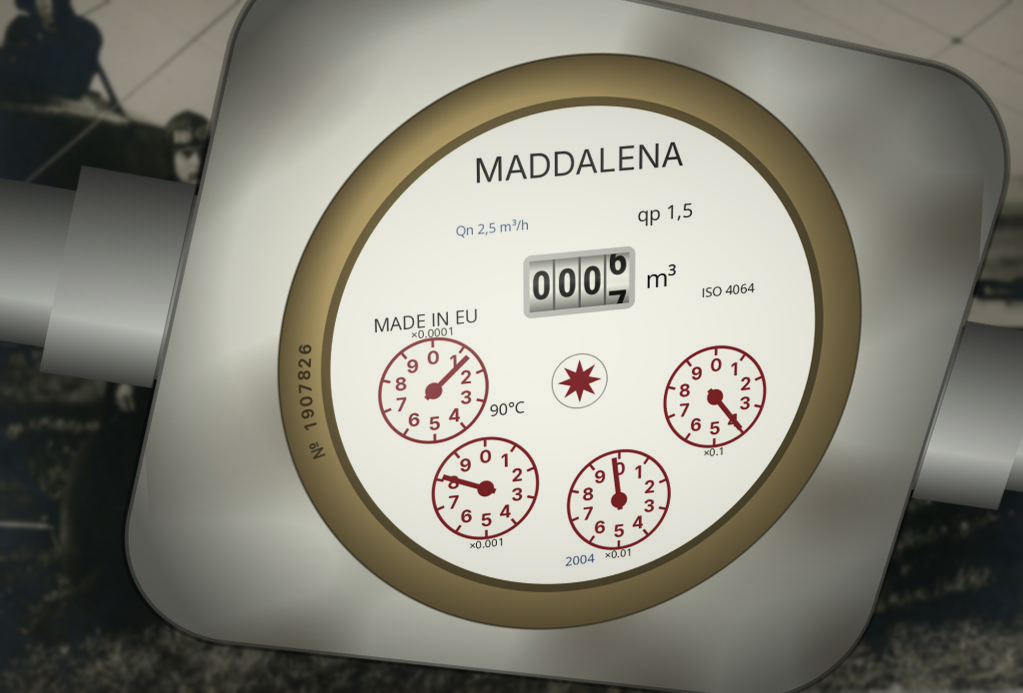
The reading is value=6.3981 unit=m³
